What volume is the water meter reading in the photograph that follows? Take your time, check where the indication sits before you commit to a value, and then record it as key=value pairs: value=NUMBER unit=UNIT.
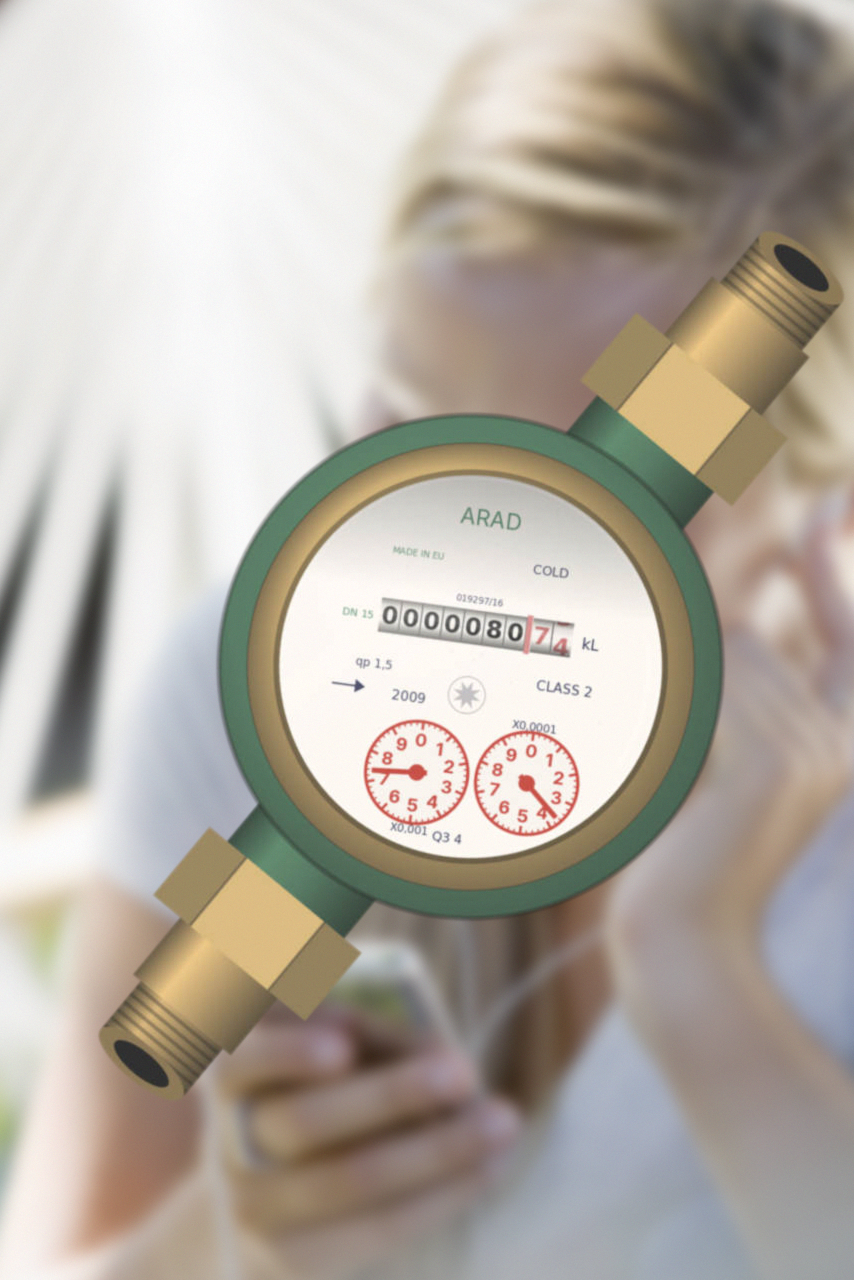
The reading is value=80.7373 unit=kL
